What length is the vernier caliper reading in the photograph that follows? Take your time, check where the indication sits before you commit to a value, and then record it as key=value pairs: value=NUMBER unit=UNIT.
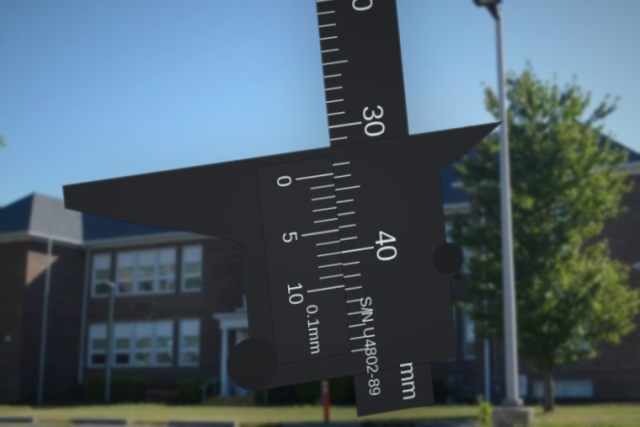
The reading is value=33.7 unit=mm
